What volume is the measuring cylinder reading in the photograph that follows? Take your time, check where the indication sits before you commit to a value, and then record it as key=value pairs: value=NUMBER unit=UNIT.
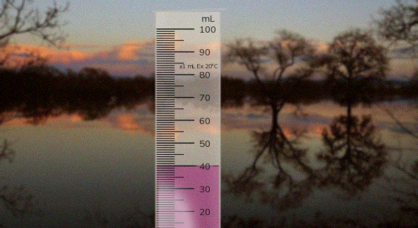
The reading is value=40 unit=mL
